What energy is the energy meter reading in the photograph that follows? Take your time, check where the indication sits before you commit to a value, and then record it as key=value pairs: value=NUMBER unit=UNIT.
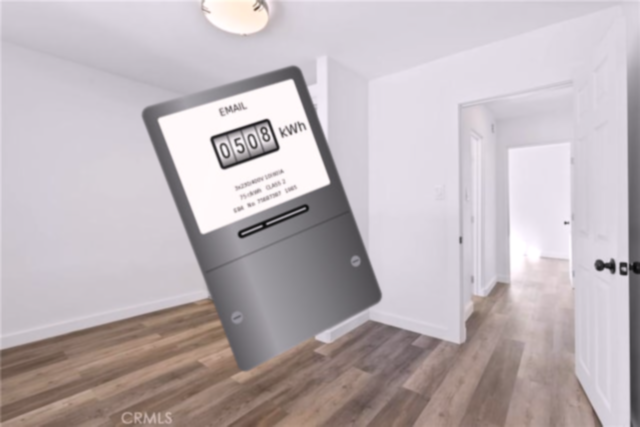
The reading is value=508 unit=kWh
